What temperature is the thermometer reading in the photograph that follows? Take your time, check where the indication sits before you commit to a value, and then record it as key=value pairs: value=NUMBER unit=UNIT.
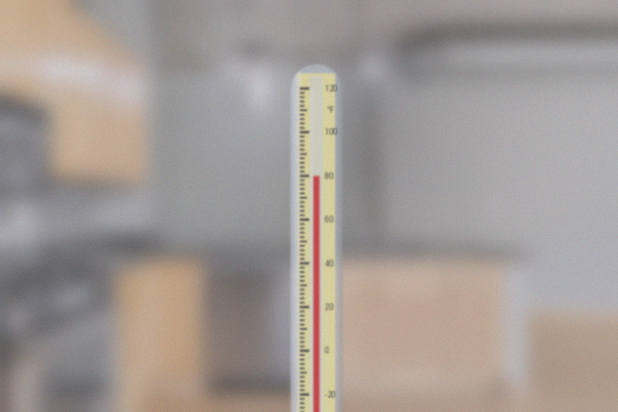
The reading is value=80 unit=°F
